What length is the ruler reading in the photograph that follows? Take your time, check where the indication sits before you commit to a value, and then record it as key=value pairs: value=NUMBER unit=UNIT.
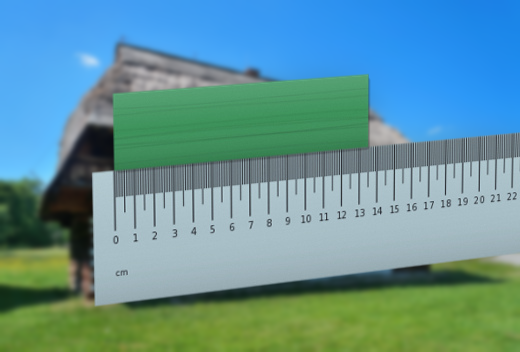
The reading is value=13.5 unit=cm
